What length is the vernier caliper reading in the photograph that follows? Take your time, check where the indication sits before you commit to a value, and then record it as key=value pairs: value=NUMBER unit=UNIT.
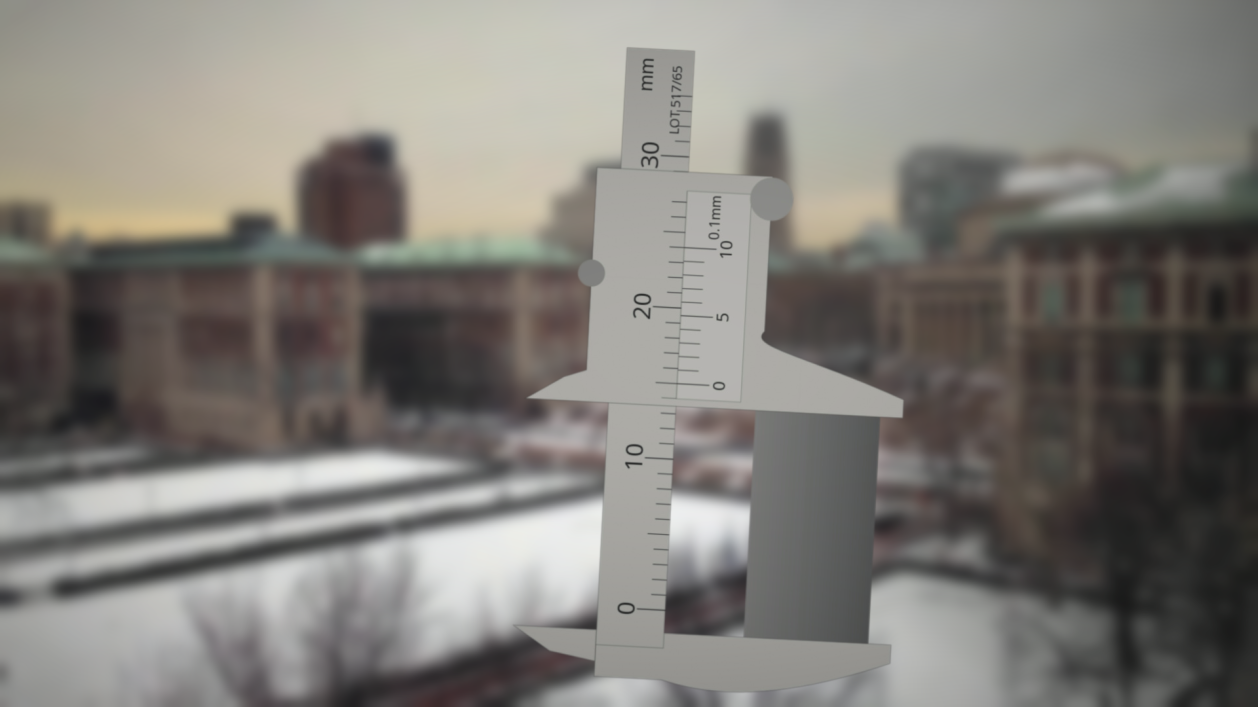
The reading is value=15.0 unit=mm
